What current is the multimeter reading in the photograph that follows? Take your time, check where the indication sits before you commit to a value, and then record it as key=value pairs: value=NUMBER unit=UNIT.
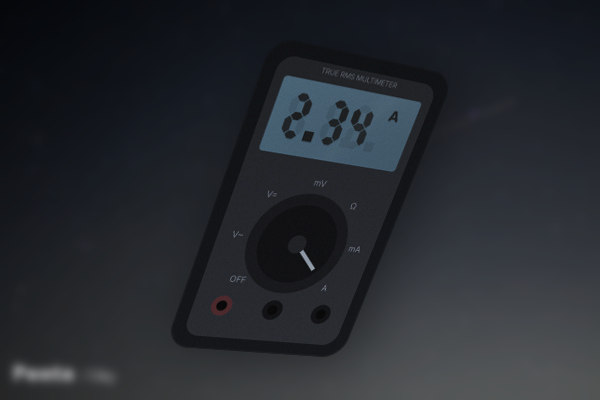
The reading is value=2.34 unit=A
